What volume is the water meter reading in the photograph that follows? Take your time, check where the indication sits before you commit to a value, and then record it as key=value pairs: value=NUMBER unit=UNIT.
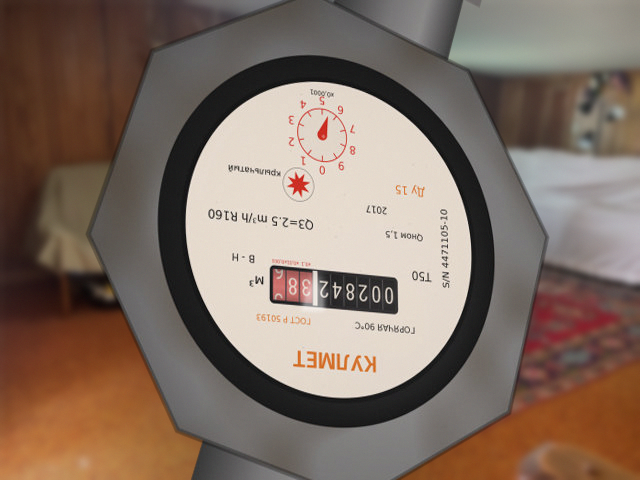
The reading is value=2842.3855 unit=m³
